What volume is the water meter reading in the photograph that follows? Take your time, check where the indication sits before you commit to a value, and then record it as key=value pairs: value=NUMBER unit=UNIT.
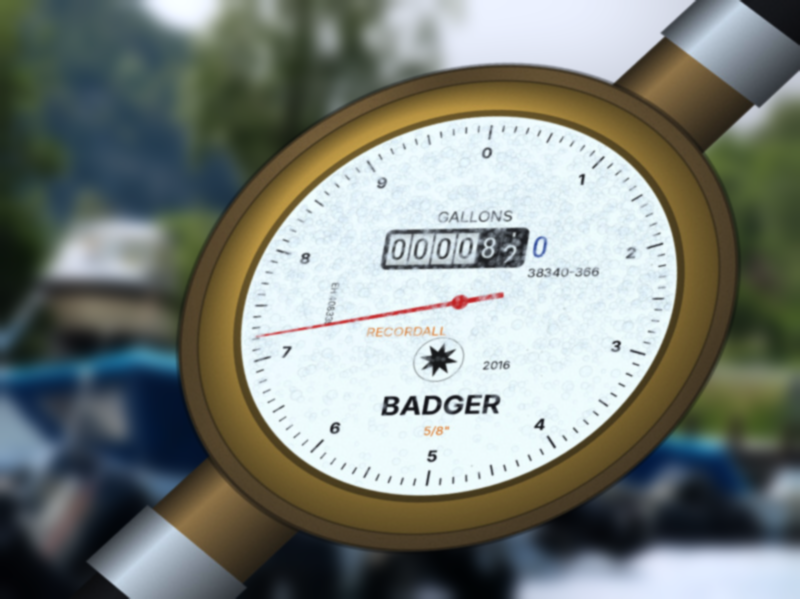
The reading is value=817.2 unit=gal
